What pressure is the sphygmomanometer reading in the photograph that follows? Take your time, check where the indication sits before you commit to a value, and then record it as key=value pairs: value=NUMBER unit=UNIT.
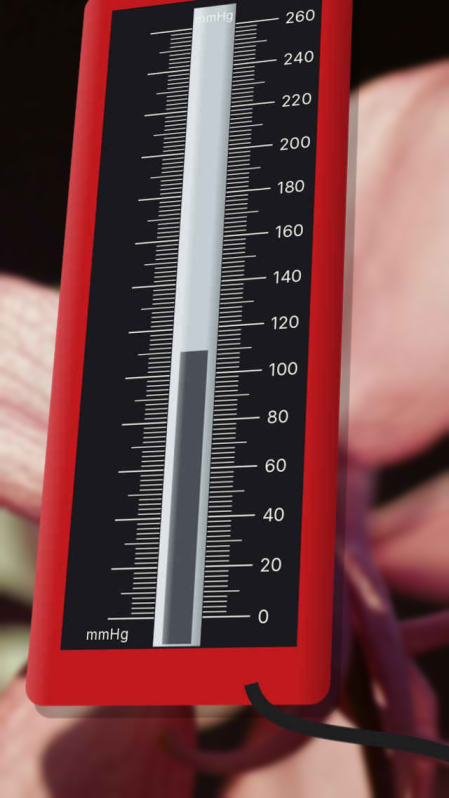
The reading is value=110 unit=mmHg
